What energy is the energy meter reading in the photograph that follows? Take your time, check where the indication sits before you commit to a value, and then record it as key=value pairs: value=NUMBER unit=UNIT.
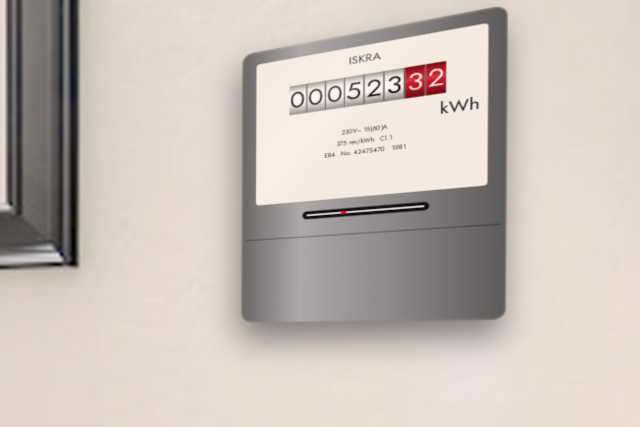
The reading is value=523.32 unit=kWh
